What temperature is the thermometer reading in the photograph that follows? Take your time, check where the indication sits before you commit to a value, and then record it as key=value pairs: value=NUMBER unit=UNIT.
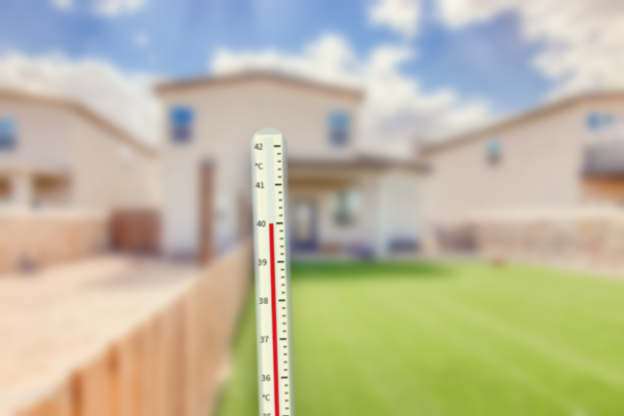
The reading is value=40 unit=°C
